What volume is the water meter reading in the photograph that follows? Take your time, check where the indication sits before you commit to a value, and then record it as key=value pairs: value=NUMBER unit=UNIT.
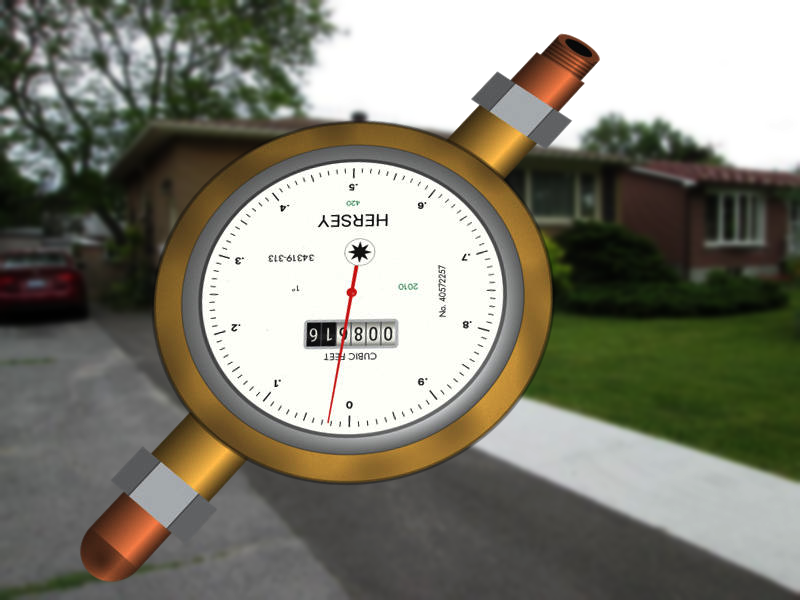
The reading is value=8616.02 unit=ft³
